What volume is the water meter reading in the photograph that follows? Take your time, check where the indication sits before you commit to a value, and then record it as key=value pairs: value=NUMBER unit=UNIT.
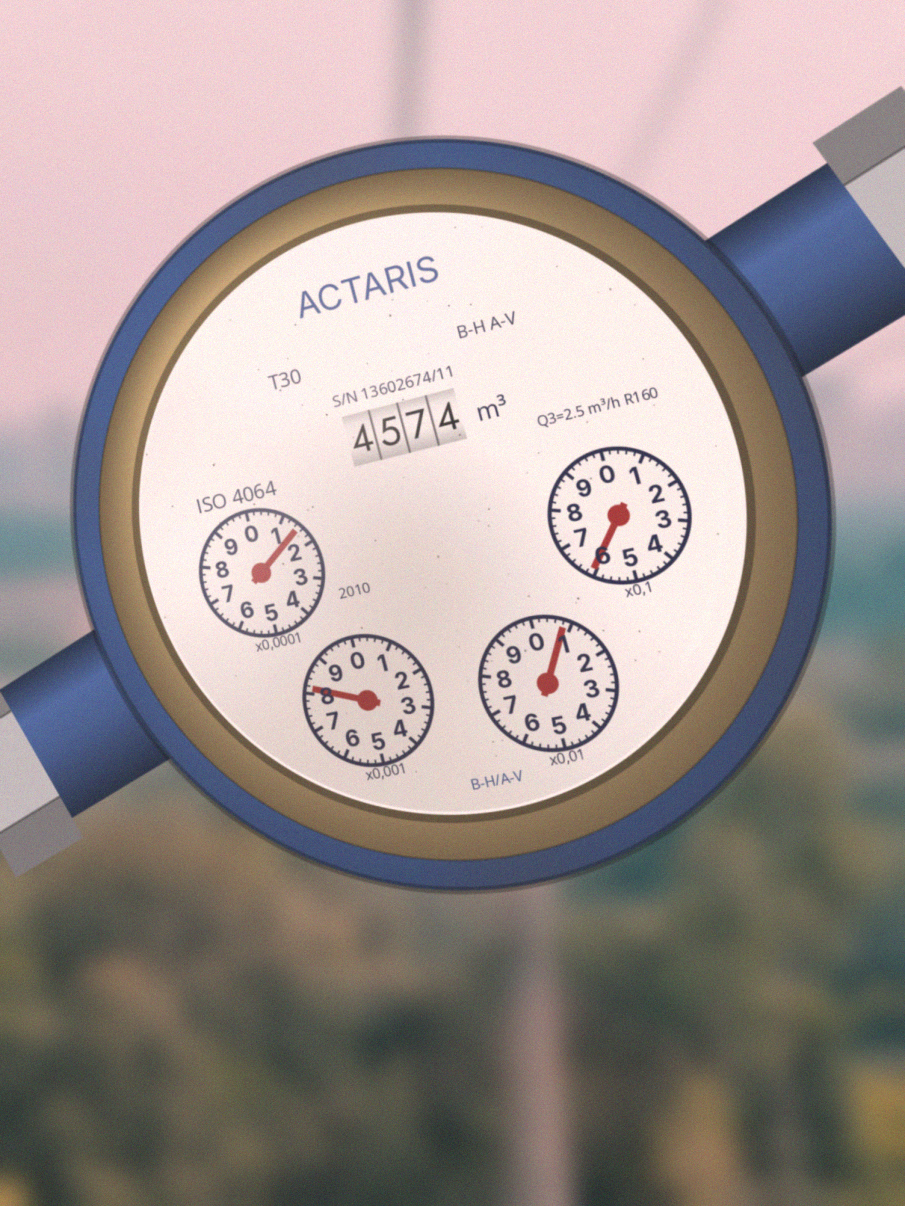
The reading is value=4574.6081 unit=m³
